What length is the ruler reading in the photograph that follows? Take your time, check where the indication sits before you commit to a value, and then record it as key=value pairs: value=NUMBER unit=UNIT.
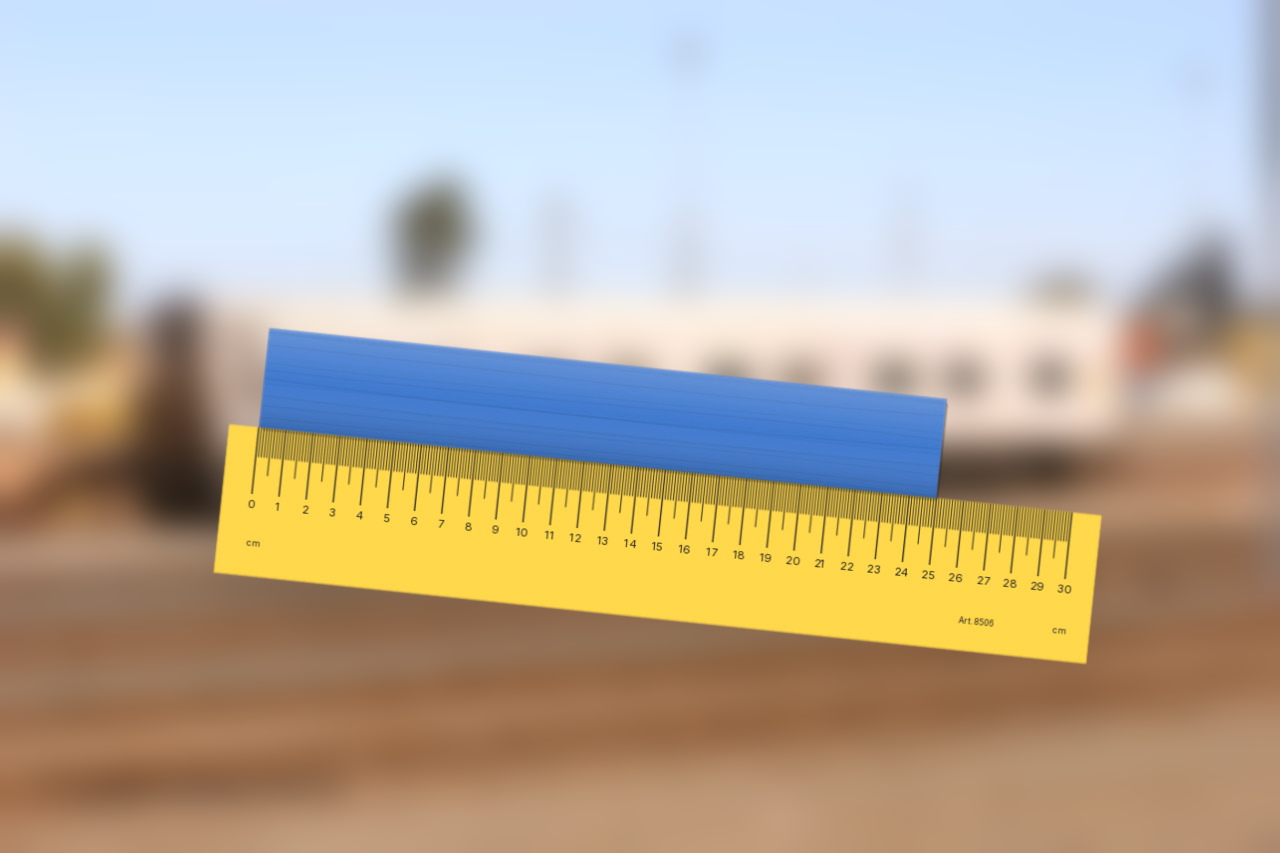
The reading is value=25 unit=cm
